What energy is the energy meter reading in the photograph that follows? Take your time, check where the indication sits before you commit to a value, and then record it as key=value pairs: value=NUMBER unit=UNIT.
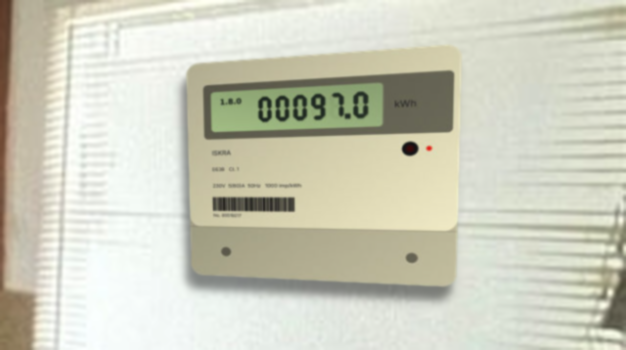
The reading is value=97.0 unit=kWh
